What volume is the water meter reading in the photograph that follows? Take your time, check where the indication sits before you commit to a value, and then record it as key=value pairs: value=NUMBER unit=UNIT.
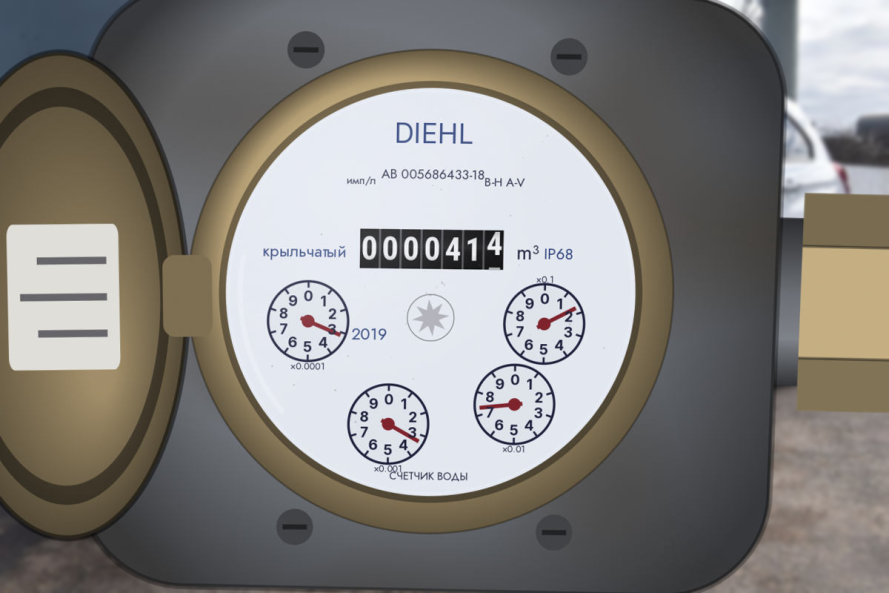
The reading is value=414.1733 unit=m³
